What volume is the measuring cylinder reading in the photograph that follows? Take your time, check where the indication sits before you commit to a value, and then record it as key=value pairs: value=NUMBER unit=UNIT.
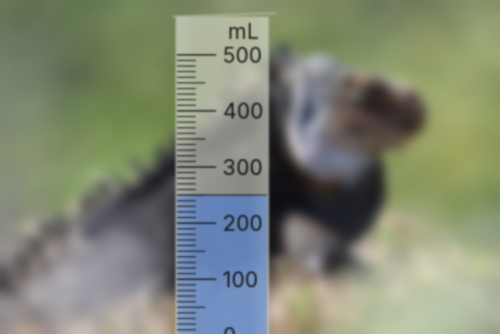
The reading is value=250 unit=mL
